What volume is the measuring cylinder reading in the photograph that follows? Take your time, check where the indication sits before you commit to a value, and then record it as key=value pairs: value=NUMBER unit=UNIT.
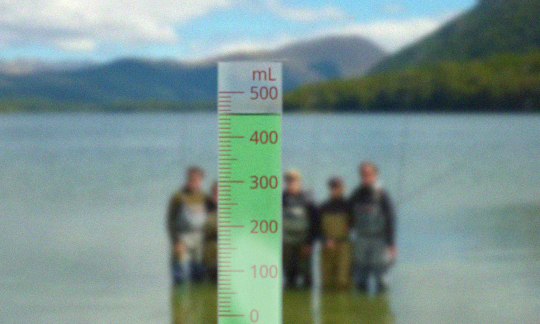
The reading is value=450 unit=mL
